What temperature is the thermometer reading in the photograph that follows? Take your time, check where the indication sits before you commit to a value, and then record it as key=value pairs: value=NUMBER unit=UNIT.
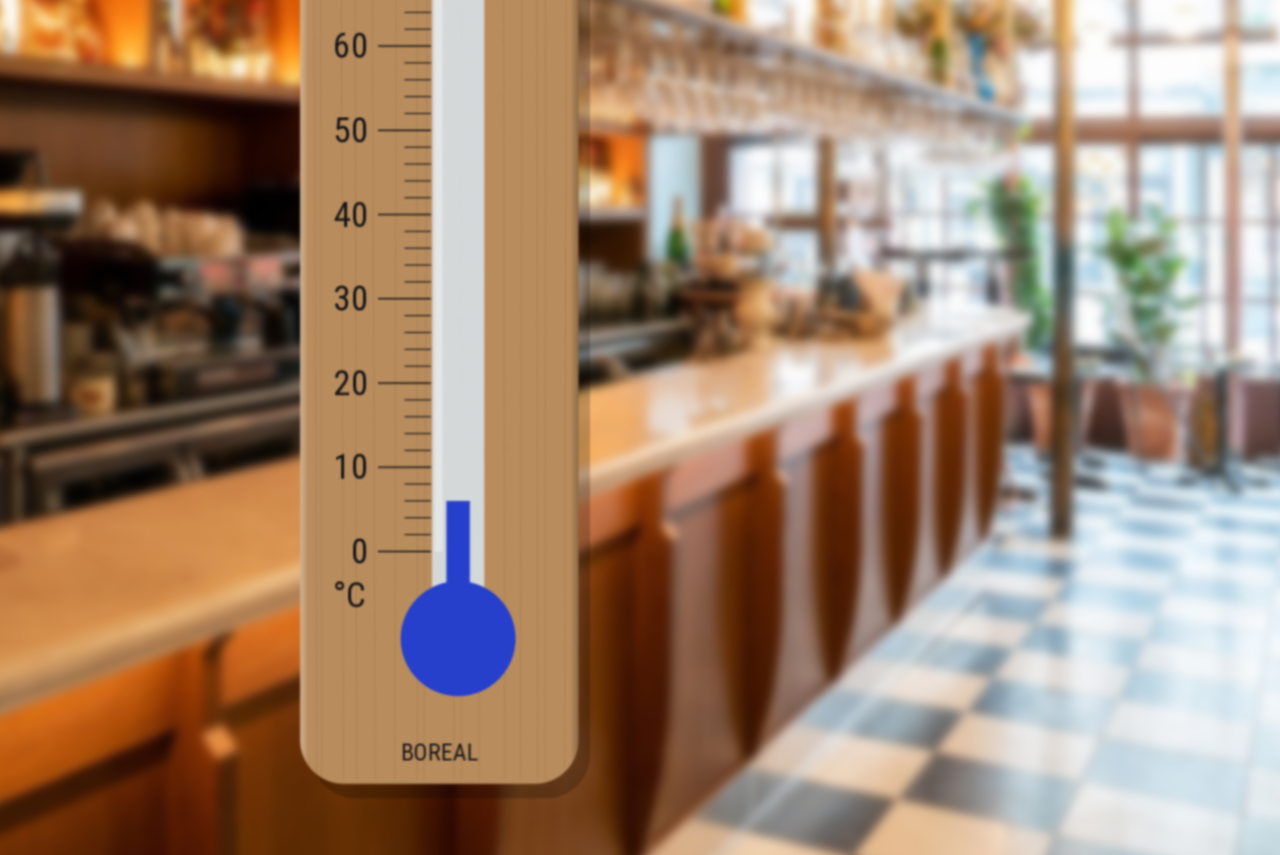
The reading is value=6 unit=°C
